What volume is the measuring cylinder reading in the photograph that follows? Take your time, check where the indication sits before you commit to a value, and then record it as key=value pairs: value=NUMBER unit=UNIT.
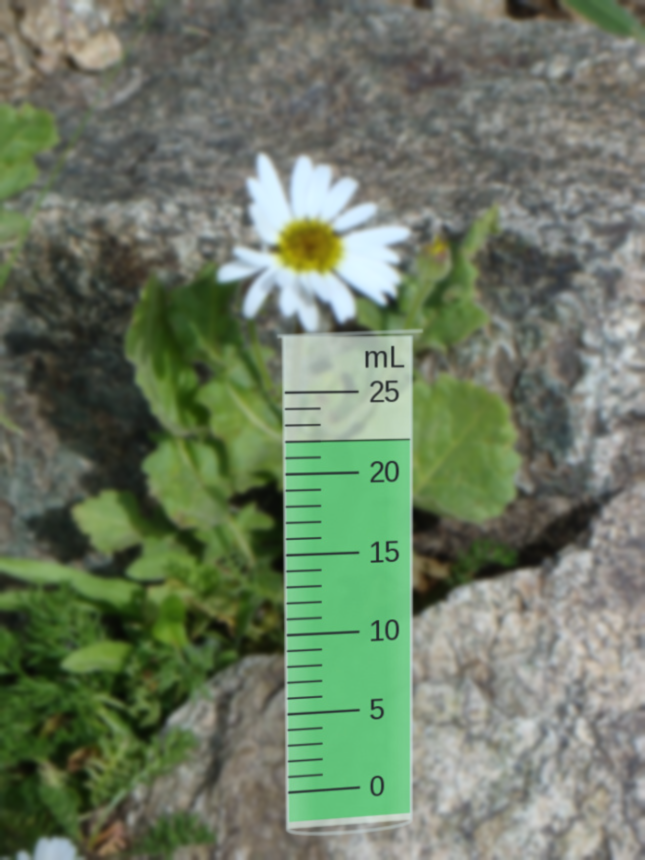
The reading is value=22 unit=mL
